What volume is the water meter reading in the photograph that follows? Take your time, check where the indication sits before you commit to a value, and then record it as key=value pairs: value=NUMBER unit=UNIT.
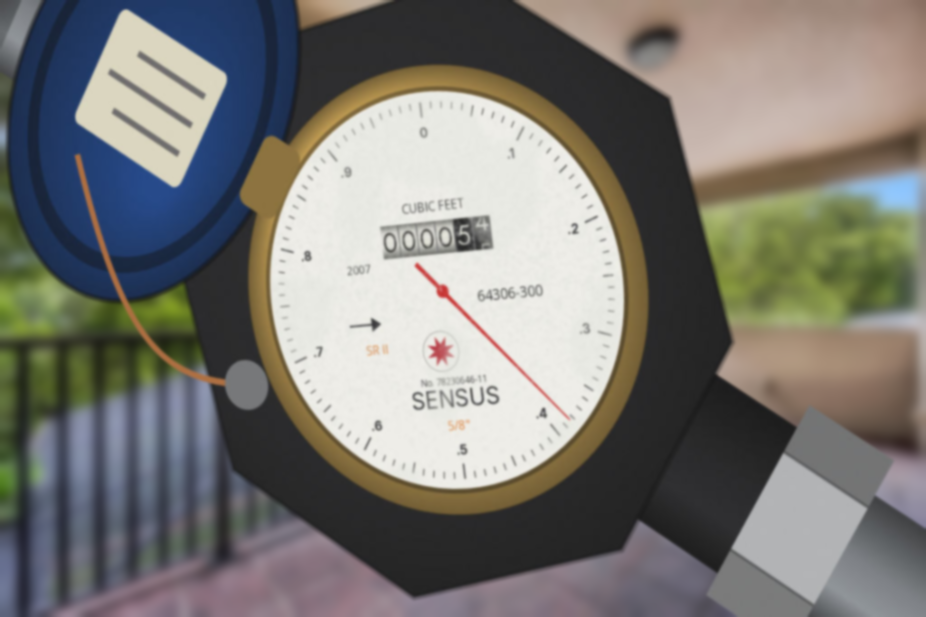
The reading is value=54.38 unit=ft³
